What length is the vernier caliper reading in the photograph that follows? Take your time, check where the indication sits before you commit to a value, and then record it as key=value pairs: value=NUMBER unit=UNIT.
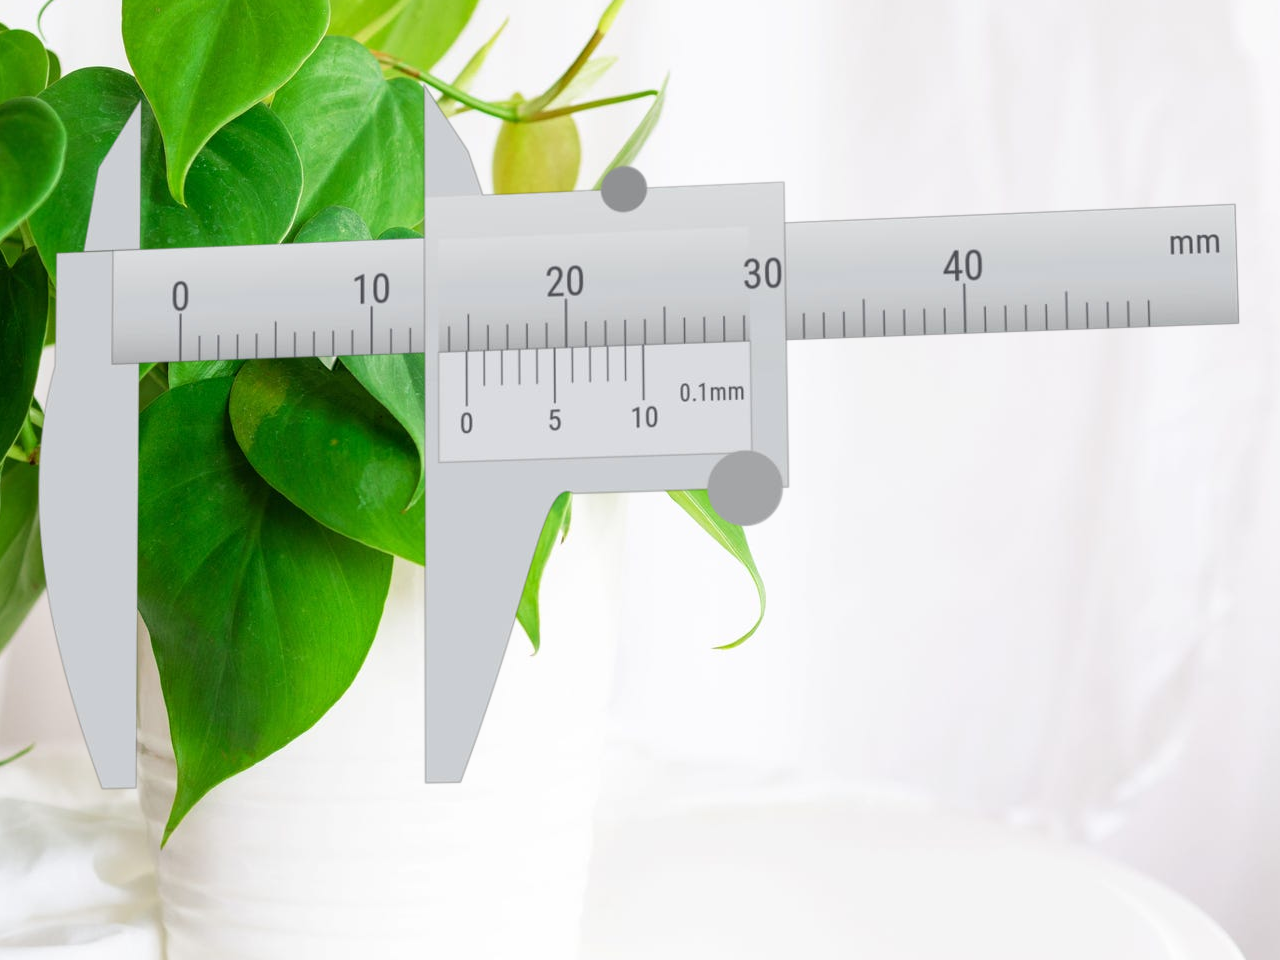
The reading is value=14.9 unit=mm
